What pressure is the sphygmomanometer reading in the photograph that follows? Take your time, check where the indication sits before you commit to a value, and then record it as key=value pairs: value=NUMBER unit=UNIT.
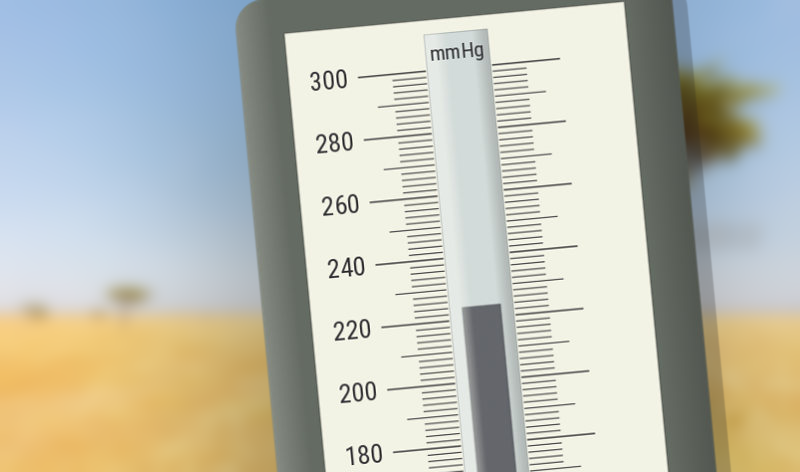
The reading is value=224 unit=mmHg
